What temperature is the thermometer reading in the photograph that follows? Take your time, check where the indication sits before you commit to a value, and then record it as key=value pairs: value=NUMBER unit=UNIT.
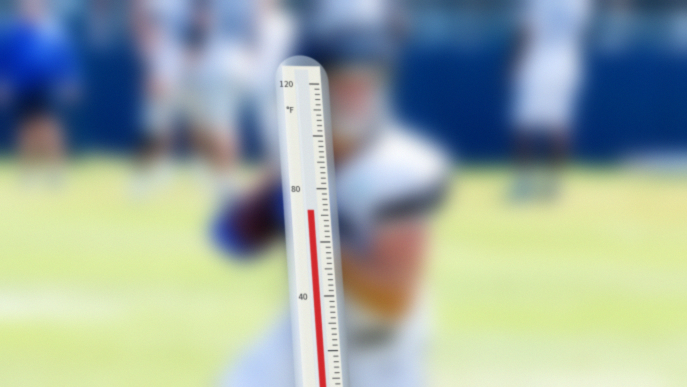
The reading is value=72 unit=°F
